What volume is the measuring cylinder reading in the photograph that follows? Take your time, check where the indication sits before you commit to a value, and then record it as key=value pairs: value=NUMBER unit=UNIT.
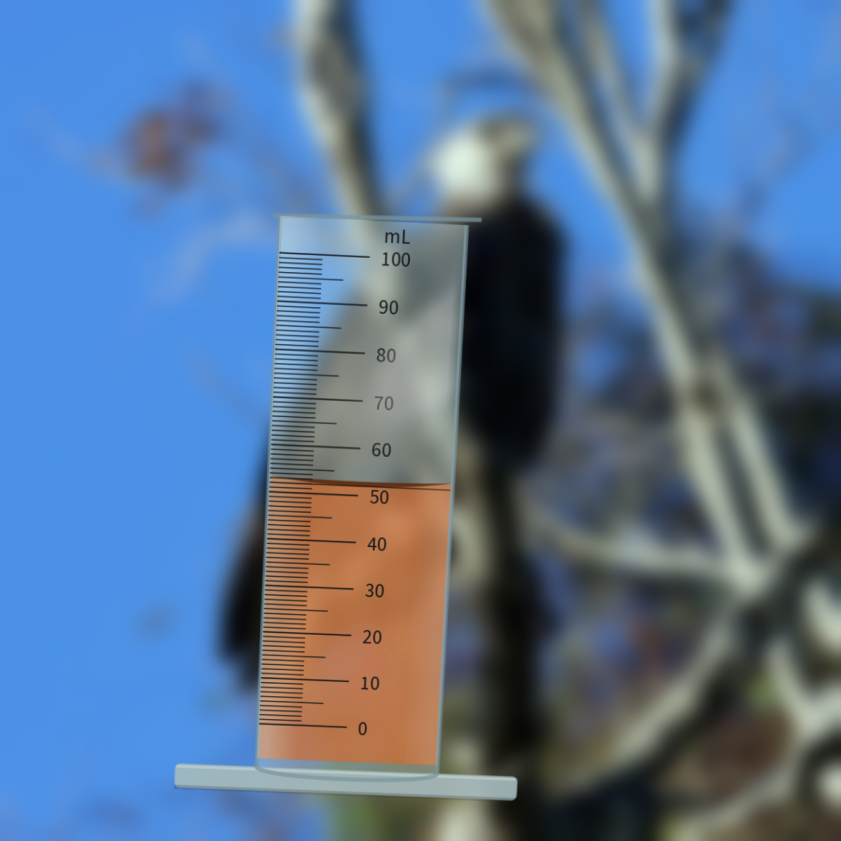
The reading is value=52 unit=mL
